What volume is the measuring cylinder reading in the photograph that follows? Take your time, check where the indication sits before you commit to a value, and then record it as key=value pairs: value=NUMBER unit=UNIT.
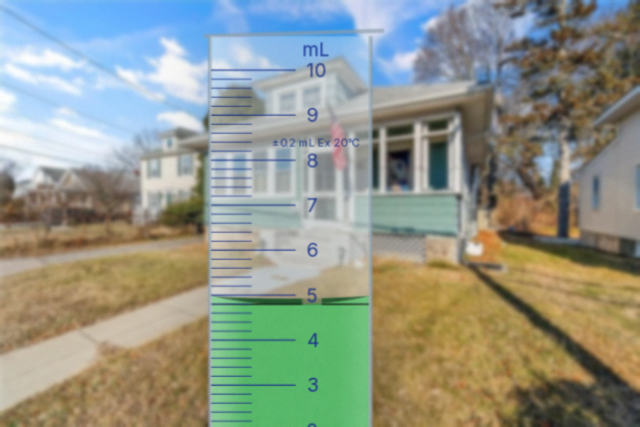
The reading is value=4.8 unit=mL
